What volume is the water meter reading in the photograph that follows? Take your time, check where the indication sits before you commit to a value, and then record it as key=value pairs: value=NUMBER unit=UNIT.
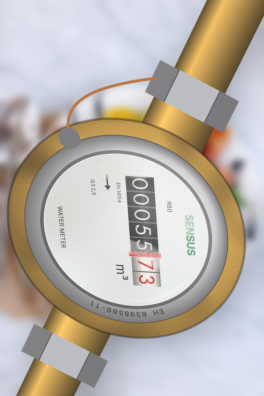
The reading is value=55.73 unit=m³
